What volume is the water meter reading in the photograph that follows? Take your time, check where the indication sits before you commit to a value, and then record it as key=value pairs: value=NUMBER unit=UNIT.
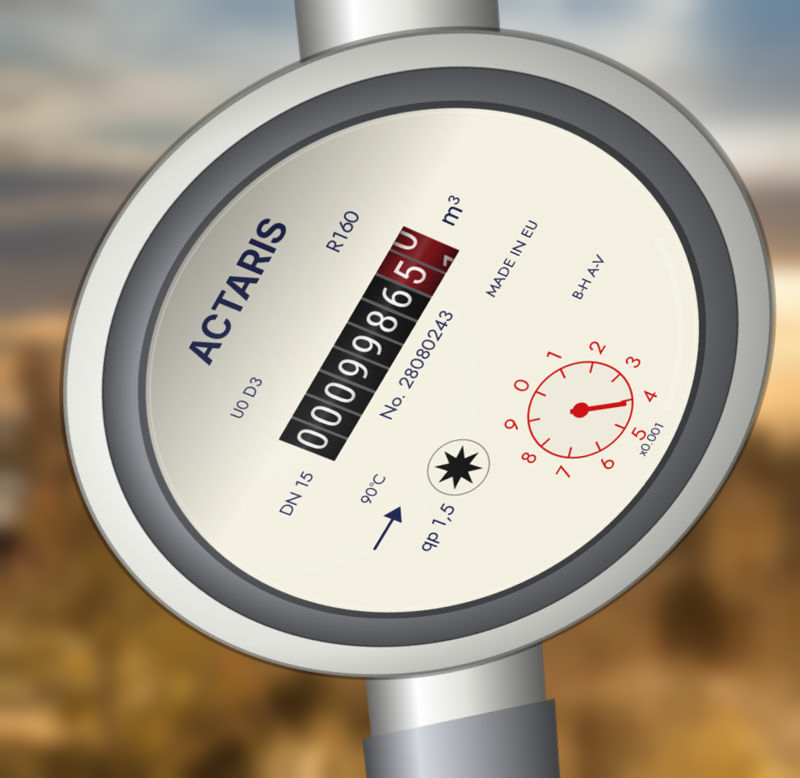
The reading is value=9986.504 unit=m³
